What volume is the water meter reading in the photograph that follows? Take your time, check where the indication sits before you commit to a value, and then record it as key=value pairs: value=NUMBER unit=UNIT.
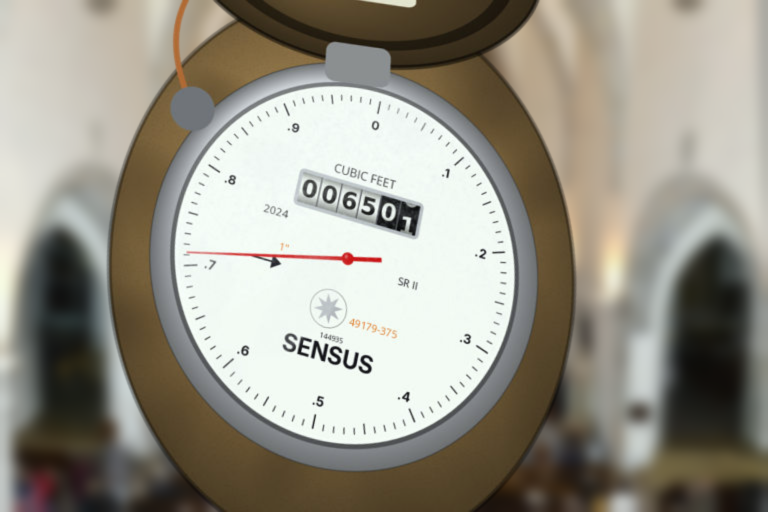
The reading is value=6500.71 unit=ft³
